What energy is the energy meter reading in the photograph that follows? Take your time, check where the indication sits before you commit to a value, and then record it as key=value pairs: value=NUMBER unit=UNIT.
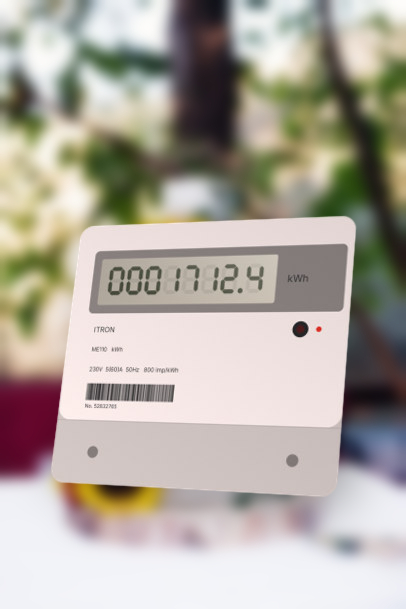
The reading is value=1712.4 unit=kWh
